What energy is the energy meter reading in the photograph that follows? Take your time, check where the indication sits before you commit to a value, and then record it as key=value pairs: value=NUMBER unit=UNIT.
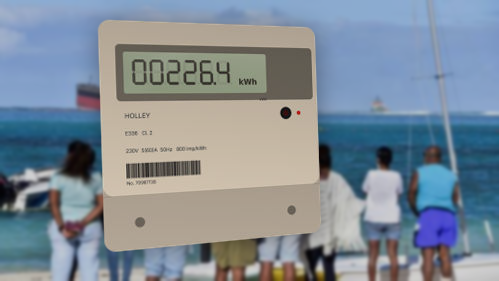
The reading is value=226.4 unit=kWh
